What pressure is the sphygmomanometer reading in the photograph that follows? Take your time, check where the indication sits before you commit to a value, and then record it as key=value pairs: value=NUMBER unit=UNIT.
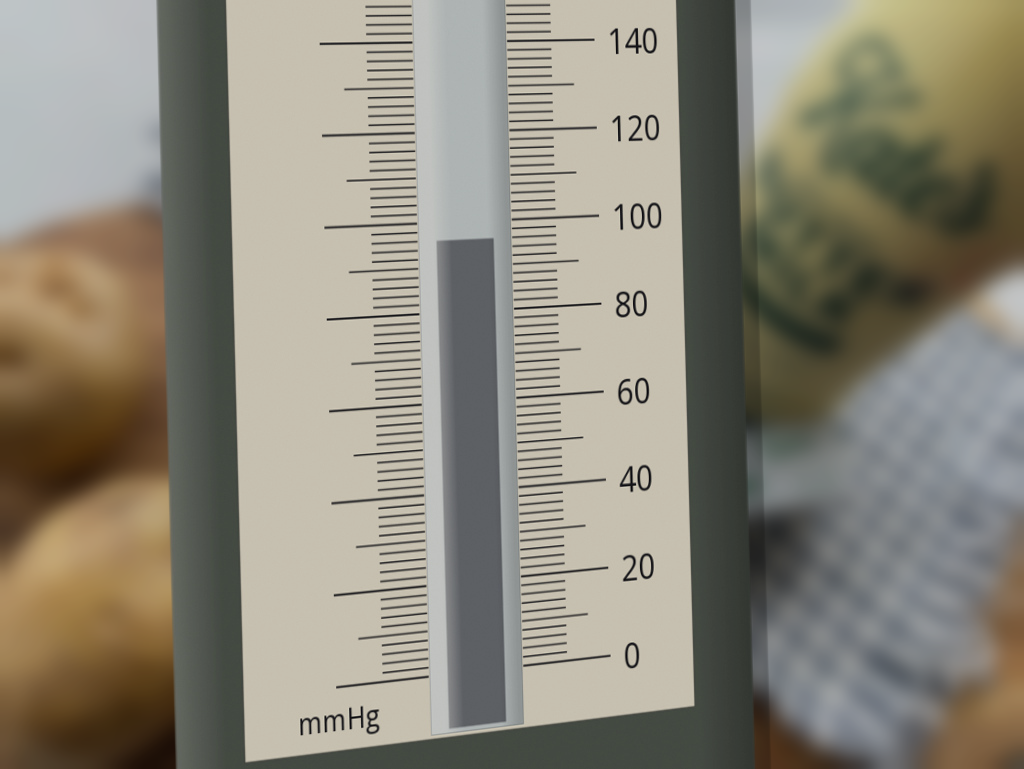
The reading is value=96 unit=mmHg
